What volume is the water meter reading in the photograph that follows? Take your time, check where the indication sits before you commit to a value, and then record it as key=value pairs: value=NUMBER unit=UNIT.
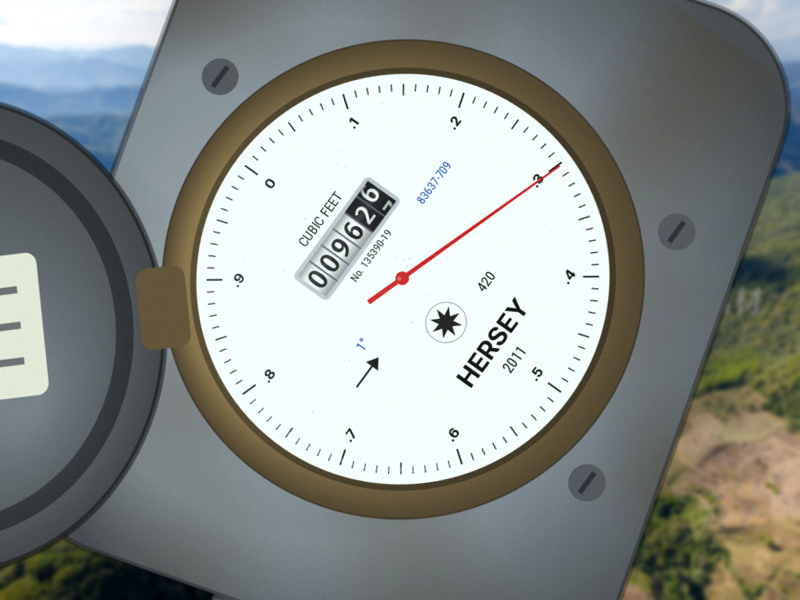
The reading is value=9626.30 unit=ft³
